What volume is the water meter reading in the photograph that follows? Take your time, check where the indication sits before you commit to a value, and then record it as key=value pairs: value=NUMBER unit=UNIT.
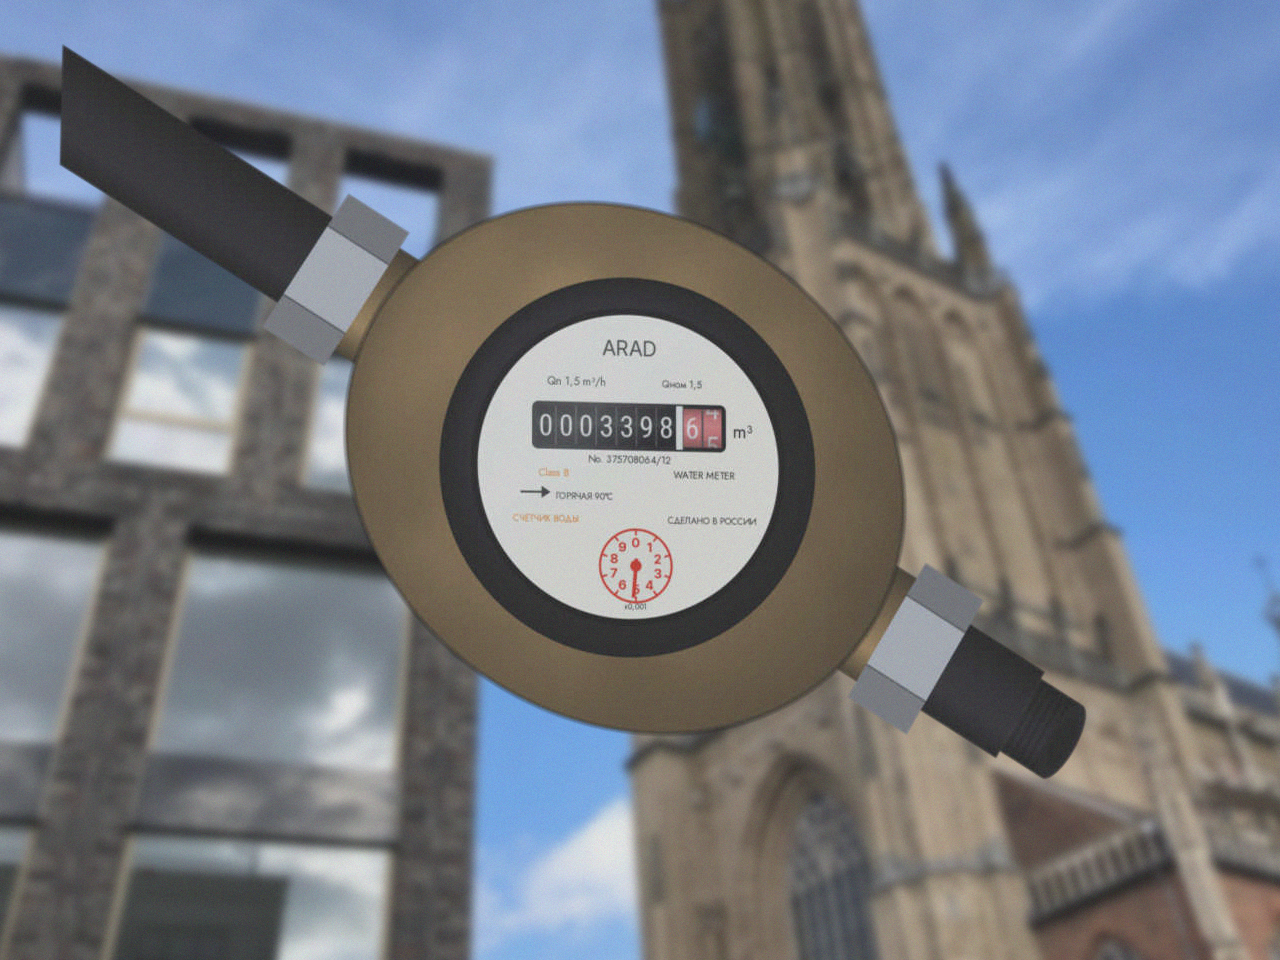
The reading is value=3398.645 unit=m³
